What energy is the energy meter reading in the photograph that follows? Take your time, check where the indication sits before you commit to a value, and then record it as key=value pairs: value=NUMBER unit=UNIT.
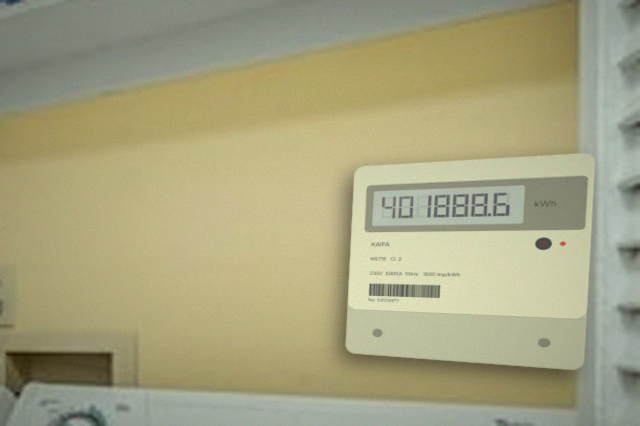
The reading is value=401888.6 unit=kWh
